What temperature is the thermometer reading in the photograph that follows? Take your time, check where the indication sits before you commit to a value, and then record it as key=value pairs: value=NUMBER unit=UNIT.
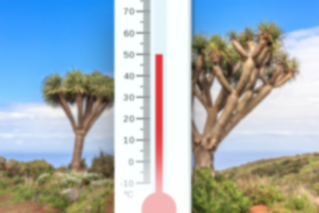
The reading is value=50 unit=°C
